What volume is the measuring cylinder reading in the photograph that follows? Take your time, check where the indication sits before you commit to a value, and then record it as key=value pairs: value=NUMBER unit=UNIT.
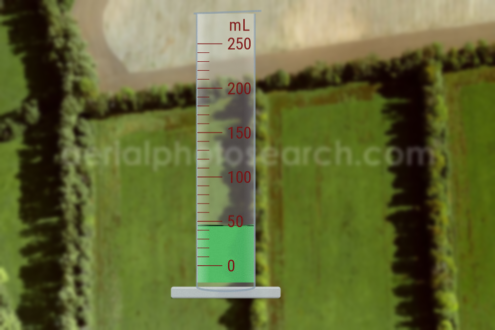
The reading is value=45 unit=mL
